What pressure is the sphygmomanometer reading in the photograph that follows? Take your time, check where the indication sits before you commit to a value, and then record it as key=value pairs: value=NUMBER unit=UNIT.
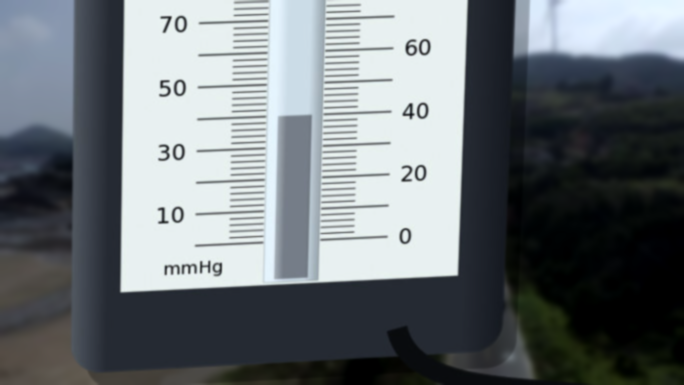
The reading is value=40 unit=mmHg
